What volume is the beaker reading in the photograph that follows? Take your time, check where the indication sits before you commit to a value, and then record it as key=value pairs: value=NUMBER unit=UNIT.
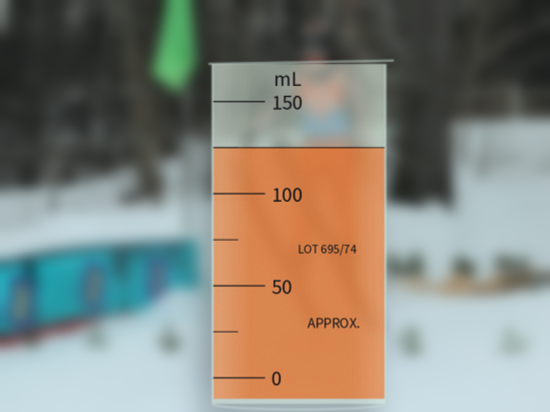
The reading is value=125 unit=mL
